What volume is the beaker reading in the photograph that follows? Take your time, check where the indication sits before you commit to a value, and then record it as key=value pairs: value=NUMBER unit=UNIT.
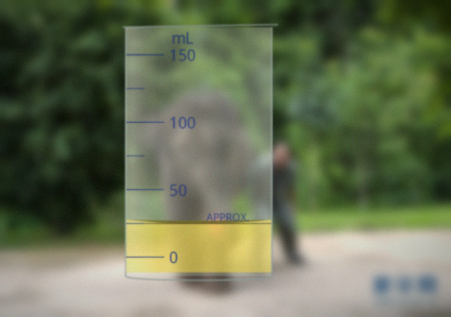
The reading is value=25 unit=mL
